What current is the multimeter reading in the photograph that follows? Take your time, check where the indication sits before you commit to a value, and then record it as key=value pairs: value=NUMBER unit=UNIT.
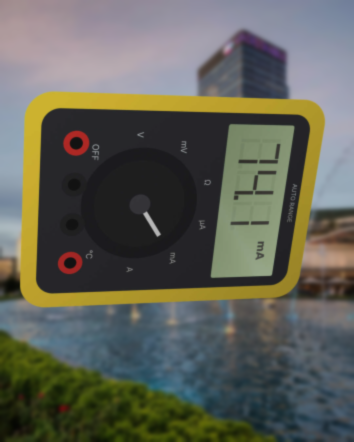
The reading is value=74.1 unit=mA
